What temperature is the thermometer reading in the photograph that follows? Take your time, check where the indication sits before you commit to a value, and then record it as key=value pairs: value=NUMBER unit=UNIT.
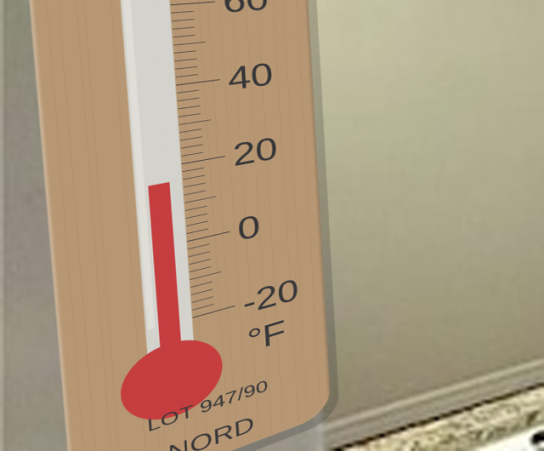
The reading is value=16 unit=°F
